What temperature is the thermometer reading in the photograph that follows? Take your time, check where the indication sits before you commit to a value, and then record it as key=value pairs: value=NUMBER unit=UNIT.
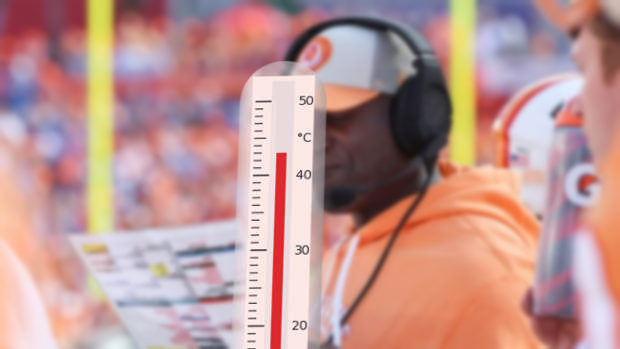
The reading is value=43 unit=°C
